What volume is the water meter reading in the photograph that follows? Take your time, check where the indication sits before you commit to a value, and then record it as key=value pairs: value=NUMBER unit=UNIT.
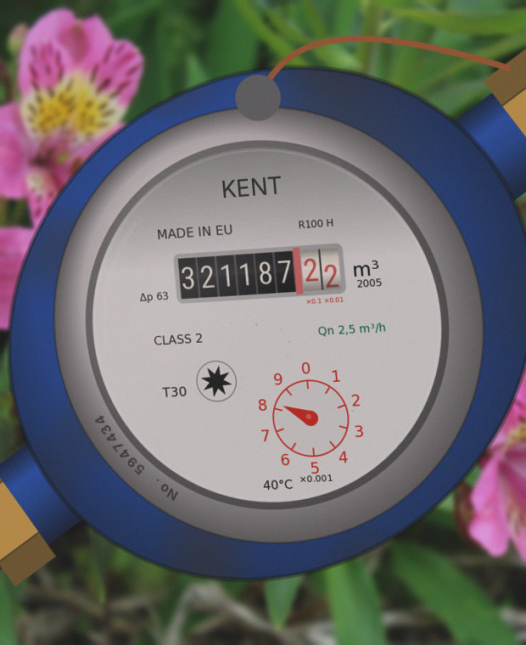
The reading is value=321187.218 unit=m³
